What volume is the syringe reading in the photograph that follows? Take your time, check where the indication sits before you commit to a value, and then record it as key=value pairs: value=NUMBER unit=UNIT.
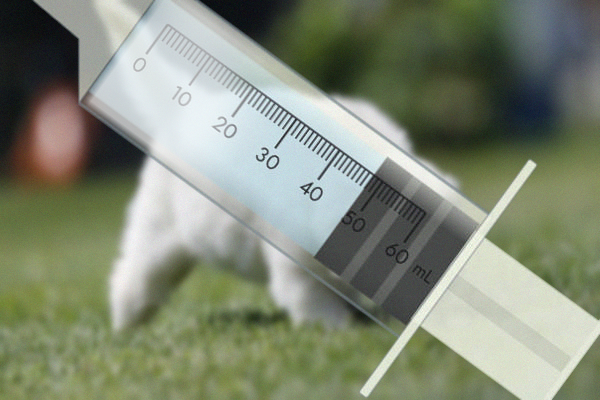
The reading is value=48 unit=mL
